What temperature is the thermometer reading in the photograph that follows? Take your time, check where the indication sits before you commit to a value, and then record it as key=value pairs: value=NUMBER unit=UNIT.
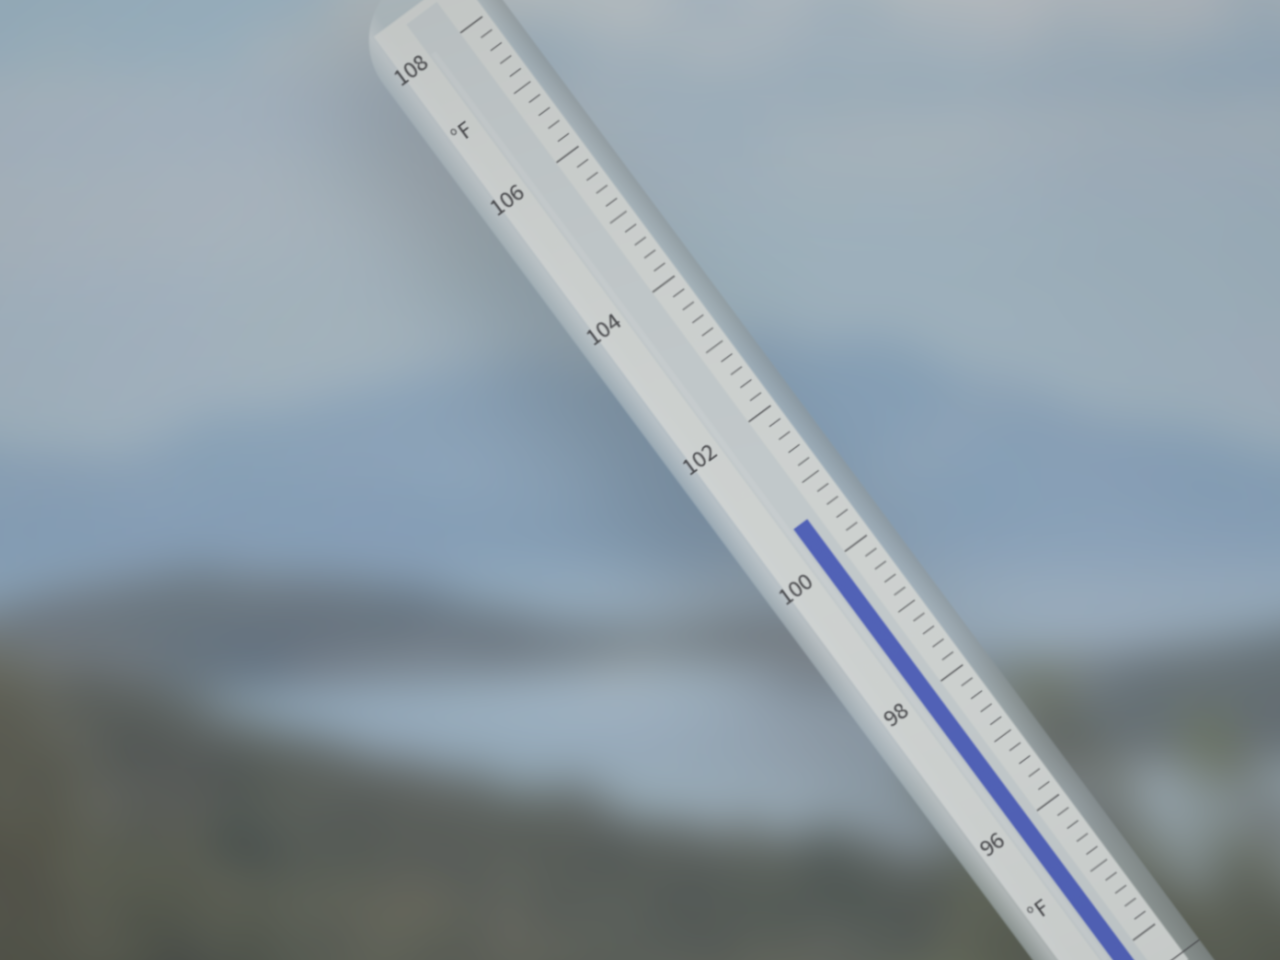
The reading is value=100.6 unit=°F
